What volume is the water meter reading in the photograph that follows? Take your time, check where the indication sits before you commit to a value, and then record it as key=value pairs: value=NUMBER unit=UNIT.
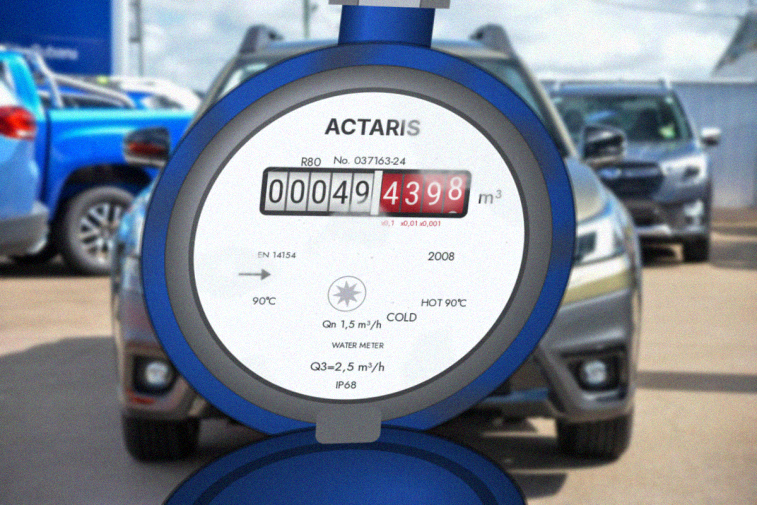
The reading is value=49.4398 unit=m³
